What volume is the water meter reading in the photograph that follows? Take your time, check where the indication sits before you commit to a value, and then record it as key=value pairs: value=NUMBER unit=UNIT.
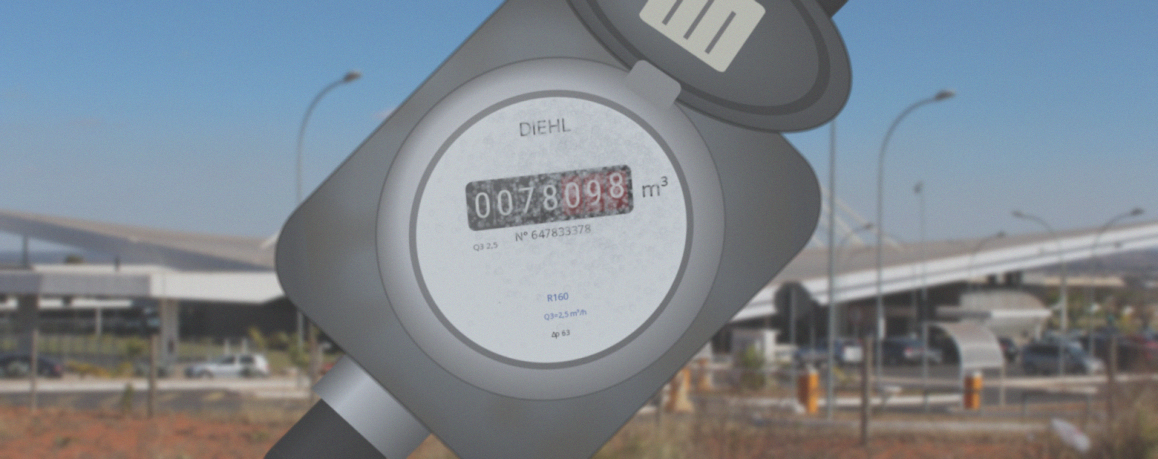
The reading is value=78.098 unit=m³
